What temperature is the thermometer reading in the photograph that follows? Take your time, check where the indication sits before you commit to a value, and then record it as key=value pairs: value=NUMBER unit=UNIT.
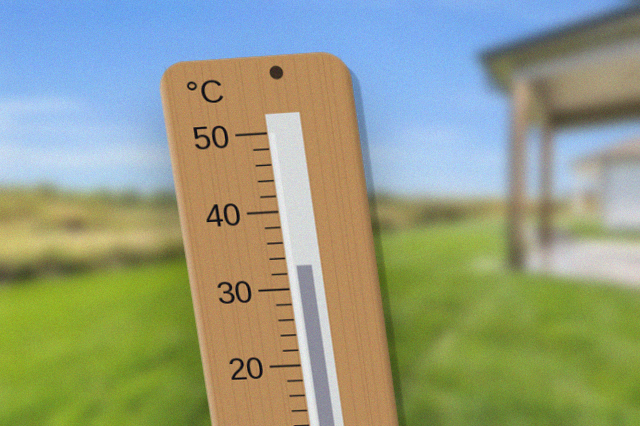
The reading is value=33 unit=°C
